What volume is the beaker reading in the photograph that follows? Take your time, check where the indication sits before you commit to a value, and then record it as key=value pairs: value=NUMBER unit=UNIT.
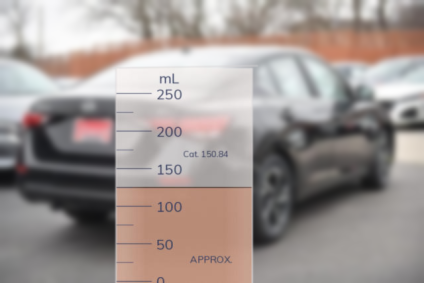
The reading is value=125 unit=mL
